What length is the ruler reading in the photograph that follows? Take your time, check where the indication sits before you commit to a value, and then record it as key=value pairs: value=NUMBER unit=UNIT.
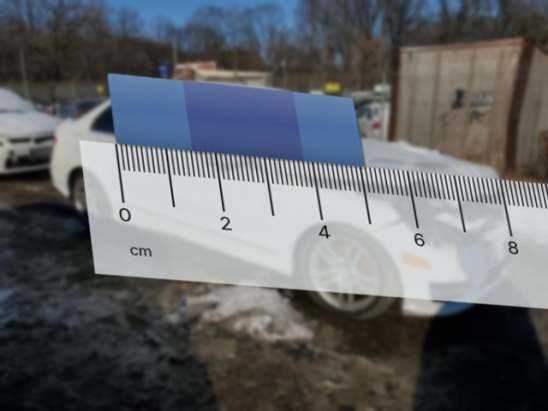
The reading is value=5.1 unit=cm
